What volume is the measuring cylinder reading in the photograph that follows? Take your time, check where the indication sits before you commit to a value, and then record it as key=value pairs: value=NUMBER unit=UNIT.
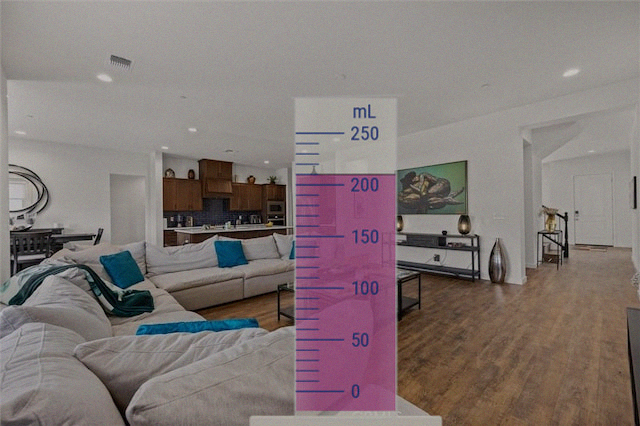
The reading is value=210 unit=mL
